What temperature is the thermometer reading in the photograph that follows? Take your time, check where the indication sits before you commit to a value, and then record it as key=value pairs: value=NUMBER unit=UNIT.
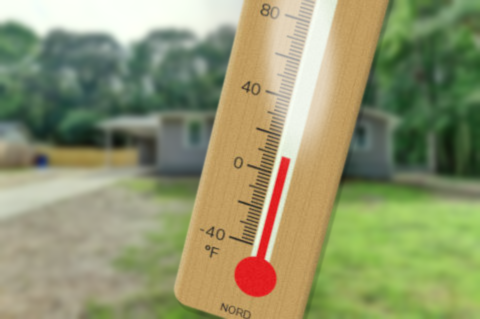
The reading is value=10 unit=°F
